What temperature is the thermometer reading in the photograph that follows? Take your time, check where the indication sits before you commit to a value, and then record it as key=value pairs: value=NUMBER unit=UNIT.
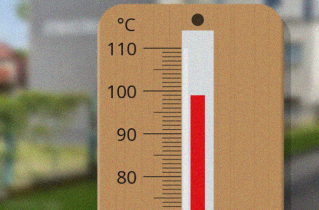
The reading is value=99 unit=°C
